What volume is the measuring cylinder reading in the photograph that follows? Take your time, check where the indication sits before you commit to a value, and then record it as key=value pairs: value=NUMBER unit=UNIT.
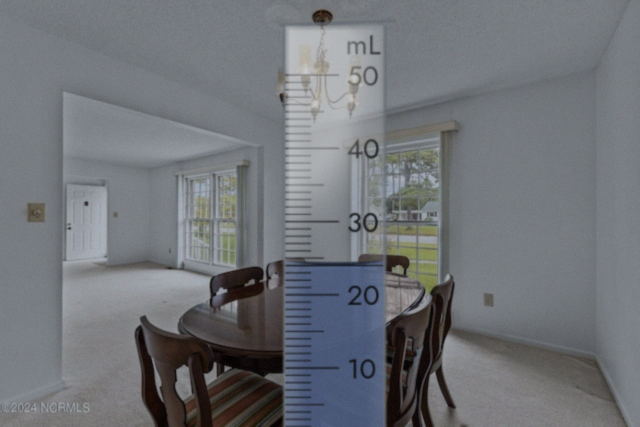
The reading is value=24 unit=mL
